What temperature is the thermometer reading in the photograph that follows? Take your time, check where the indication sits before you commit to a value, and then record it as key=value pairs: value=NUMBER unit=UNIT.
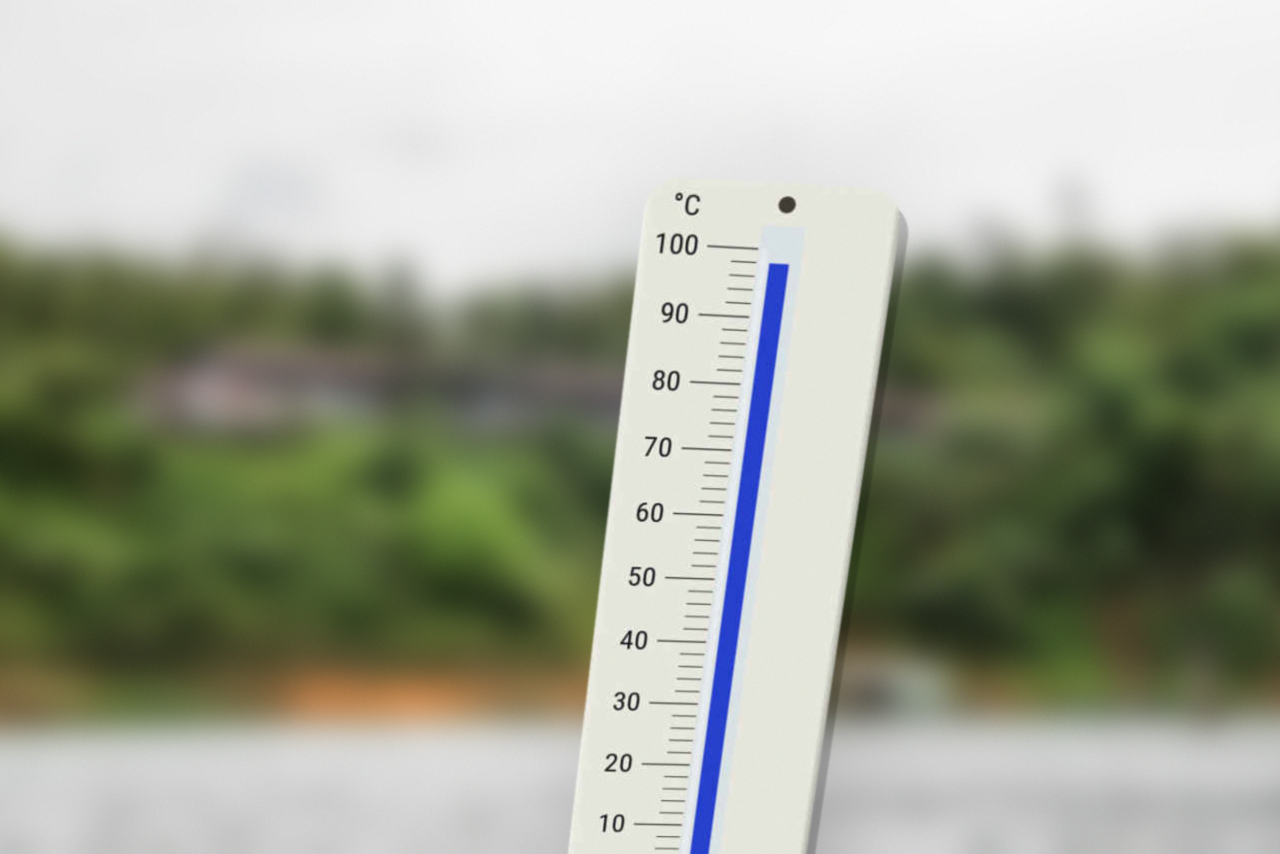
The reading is value=98 unit=°C
